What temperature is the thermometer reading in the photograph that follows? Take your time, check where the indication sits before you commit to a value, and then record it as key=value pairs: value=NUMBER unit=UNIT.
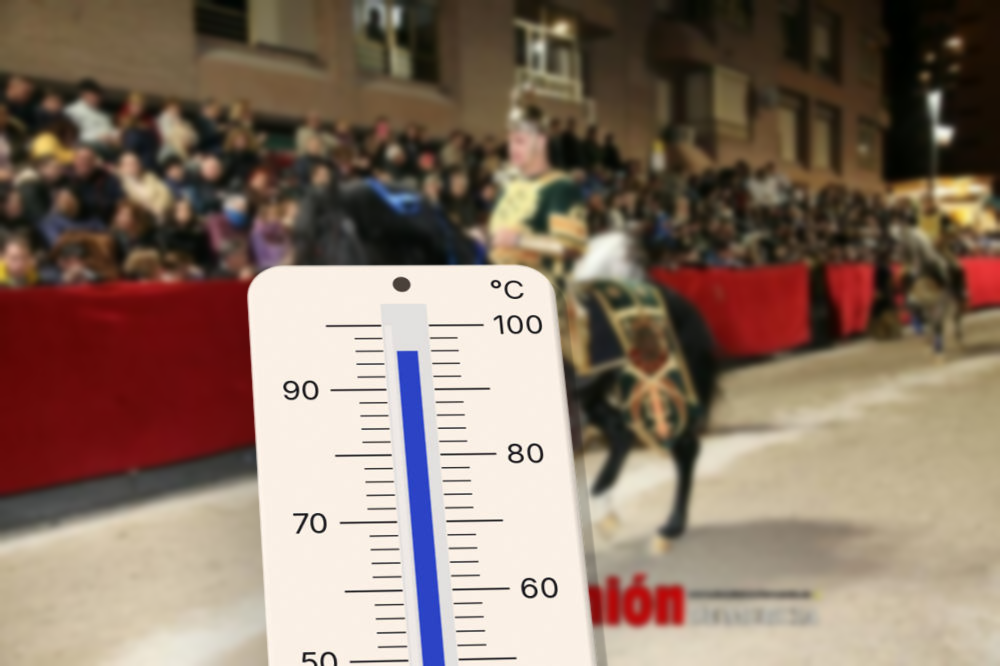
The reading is value=96 unit=°C
